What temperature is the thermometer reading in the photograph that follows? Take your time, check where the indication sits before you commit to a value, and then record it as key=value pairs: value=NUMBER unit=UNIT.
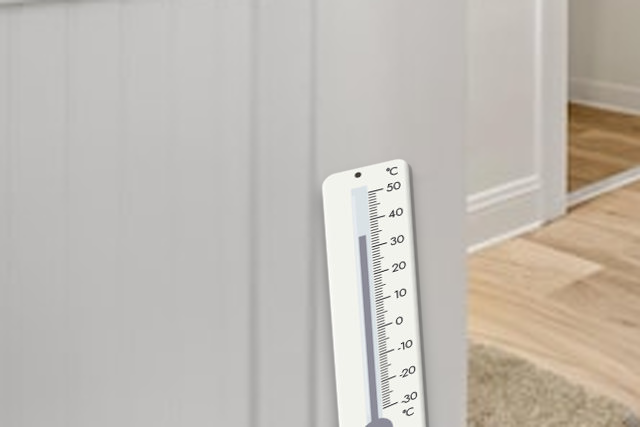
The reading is value=35 unit=°C
